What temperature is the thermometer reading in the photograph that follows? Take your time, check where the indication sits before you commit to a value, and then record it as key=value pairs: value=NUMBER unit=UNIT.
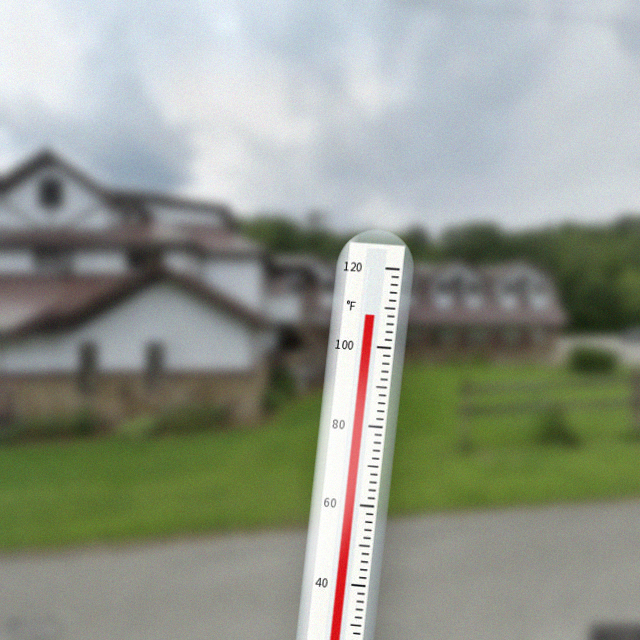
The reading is value=108 unit=°F
